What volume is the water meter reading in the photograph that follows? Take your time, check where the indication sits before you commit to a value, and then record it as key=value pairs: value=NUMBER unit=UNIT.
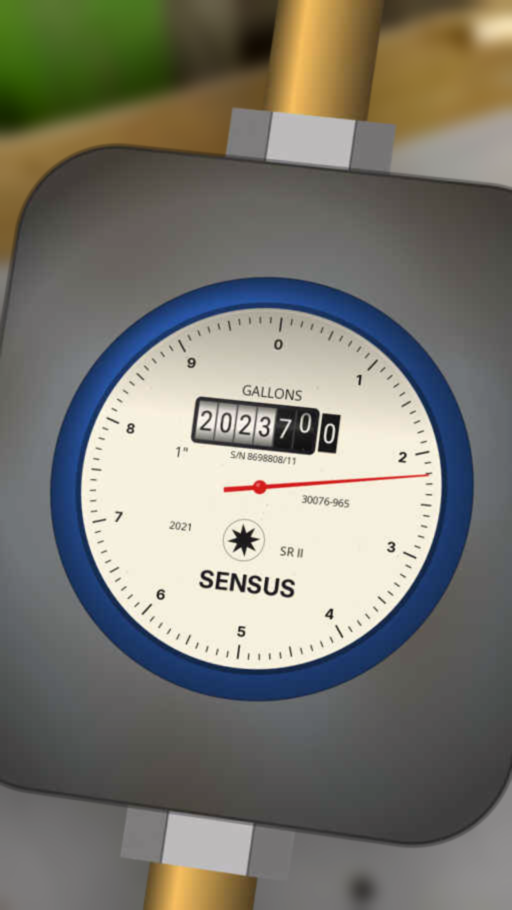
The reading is value=2023702.2 unit=gal
